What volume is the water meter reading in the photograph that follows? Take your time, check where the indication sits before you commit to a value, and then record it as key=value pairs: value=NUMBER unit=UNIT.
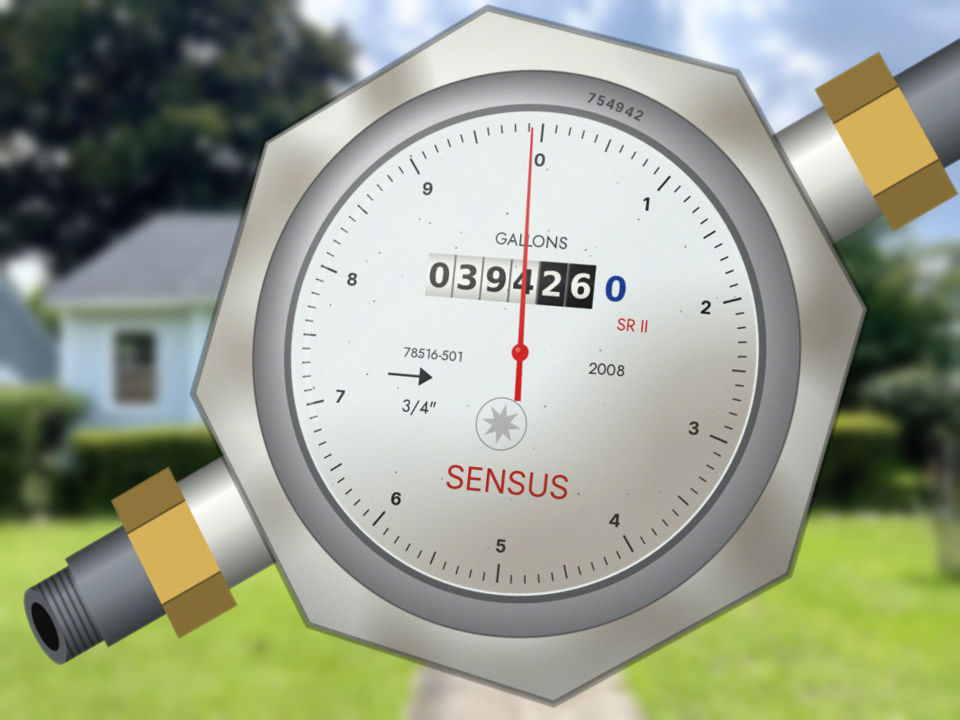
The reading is value=394259.9 unit=gal
